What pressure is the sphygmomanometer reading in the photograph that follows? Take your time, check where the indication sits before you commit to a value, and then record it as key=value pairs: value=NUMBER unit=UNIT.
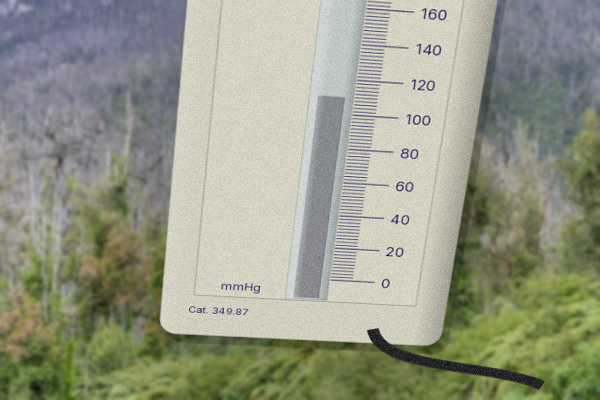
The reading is value=110 unit=mmHg
